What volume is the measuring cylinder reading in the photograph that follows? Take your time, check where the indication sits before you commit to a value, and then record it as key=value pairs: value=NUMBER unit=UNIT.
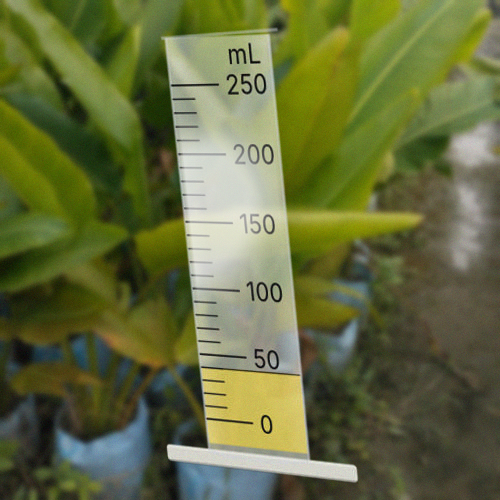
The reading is value=40 unit=mL
